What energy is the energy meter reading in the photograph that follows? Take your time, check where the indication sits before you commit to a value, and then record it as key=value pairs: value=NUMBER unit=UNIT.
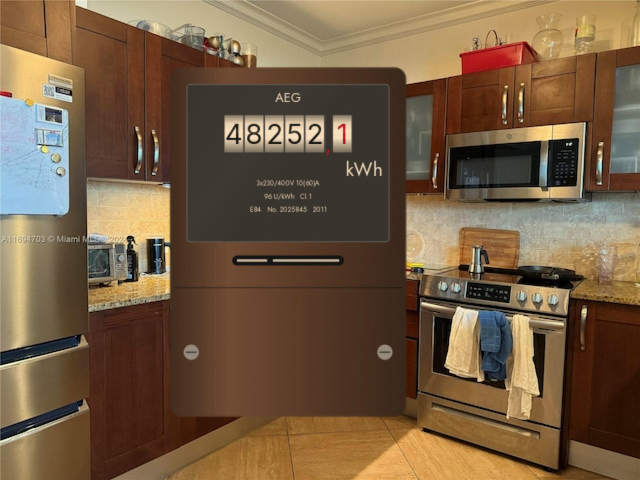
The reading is value=48252.1 unit=kWh
